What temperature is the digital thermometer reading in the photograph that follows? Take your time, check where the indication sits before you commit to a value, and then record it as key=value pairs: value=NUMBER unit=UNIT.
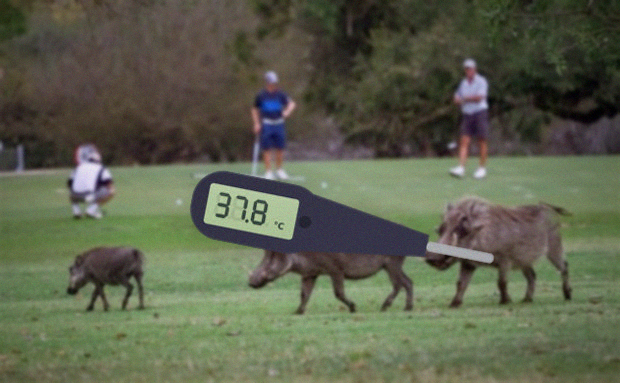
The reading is value=37.8 unit=°C
